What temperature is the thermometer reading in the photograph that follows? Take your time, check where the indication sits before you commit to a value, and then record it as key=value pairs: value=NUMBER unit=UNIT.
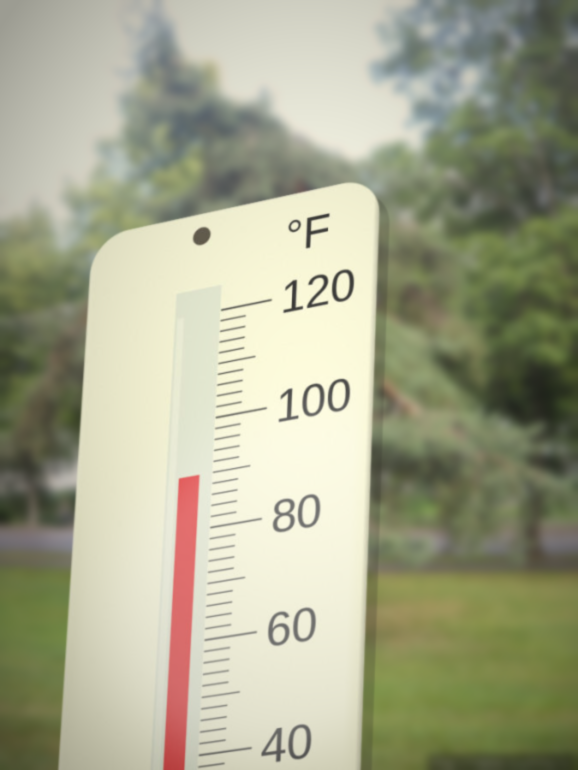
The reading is value=90 unit=°F
